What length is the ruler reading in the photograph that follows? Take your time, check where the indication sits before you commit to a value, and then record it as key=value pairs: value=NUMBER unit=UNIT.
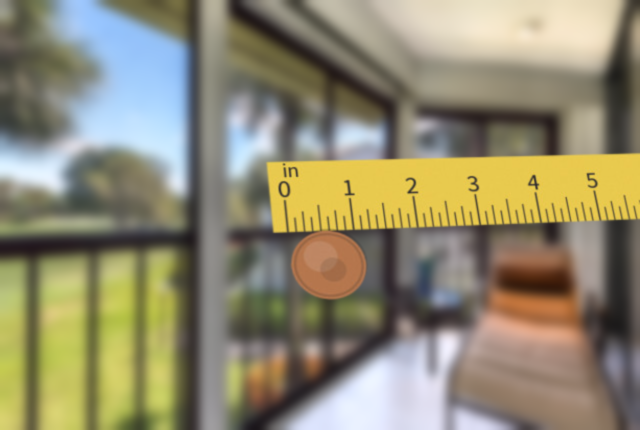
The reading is value=1.125 unit=in
